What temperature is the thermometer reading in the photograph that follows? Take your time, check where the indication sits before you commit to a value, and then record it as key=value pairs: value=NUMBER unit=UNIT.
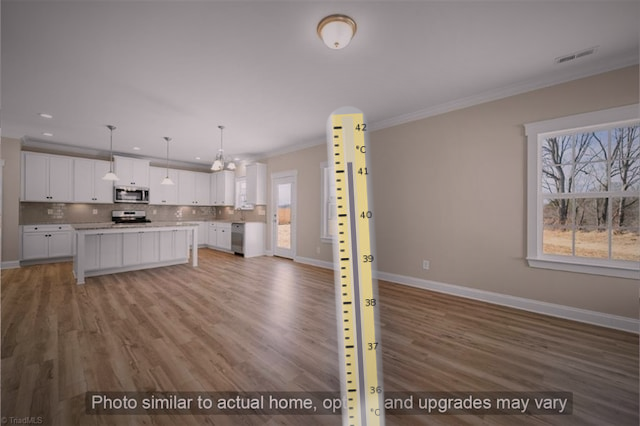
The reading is value=41.2 unit=°C
